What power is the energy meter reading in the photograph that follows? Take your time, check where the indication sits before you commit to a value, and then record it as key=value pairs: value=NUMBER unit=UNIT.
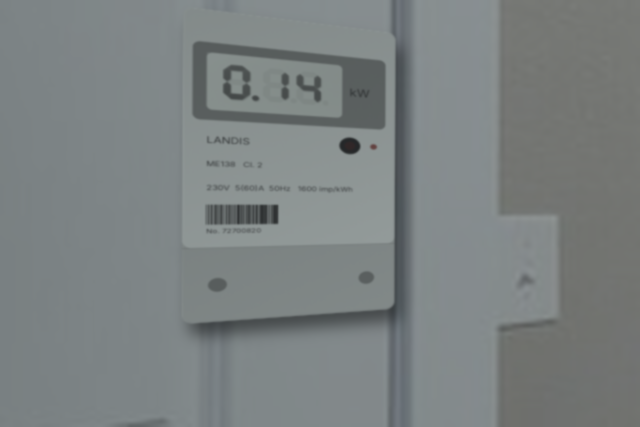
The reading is value=0.14 unit=kW
